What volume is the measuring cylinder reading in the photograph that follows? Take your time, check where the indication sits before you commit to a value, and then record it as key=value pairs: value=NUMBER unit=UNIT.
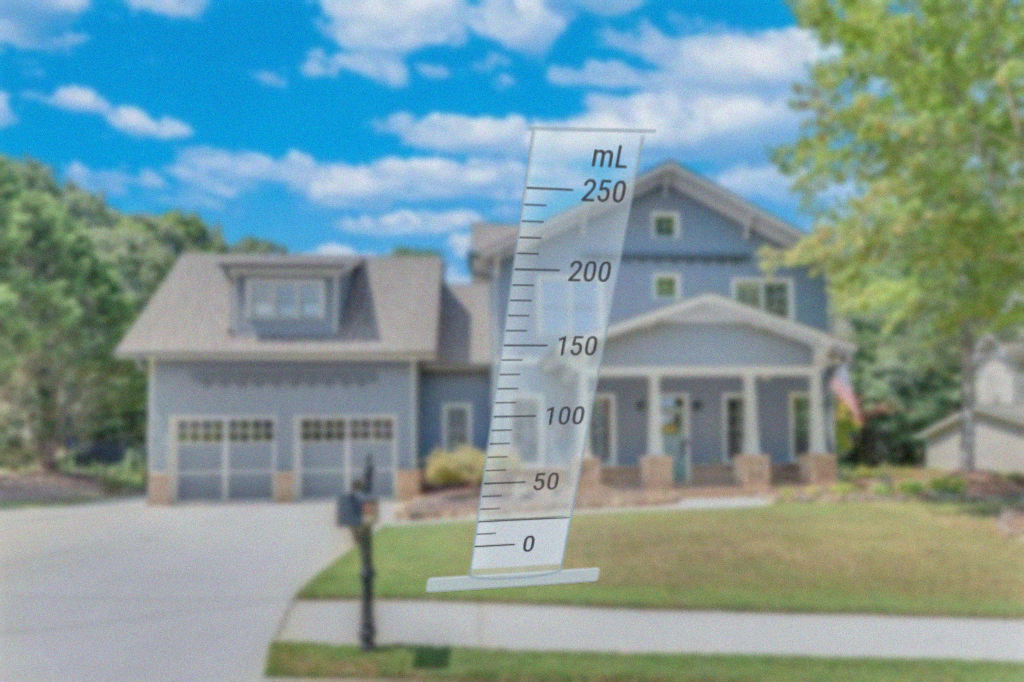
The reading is value=20 unit=mL
